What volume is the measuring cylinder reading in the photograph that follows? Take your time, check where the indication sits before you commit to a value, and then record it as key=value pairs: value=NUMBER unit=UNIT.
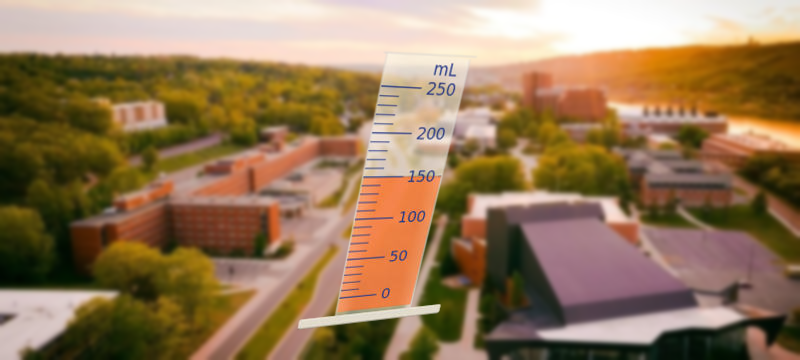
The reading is value=150 unit=mL
